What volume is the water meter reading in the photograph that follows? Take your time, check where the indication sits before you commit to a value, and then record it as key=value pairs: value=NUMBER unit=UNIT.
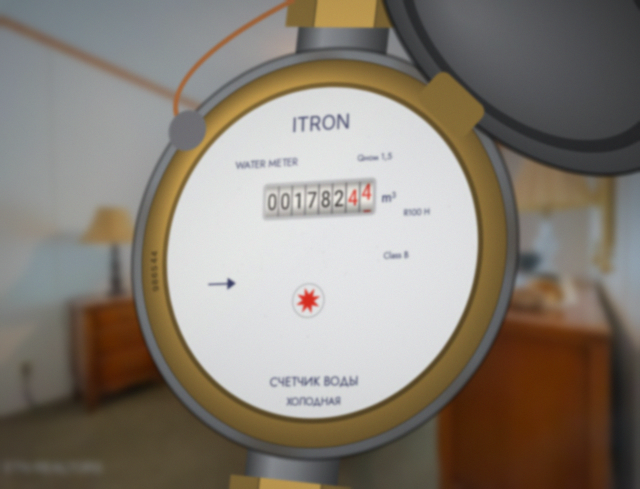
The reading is value=1782.44 unit=m³
